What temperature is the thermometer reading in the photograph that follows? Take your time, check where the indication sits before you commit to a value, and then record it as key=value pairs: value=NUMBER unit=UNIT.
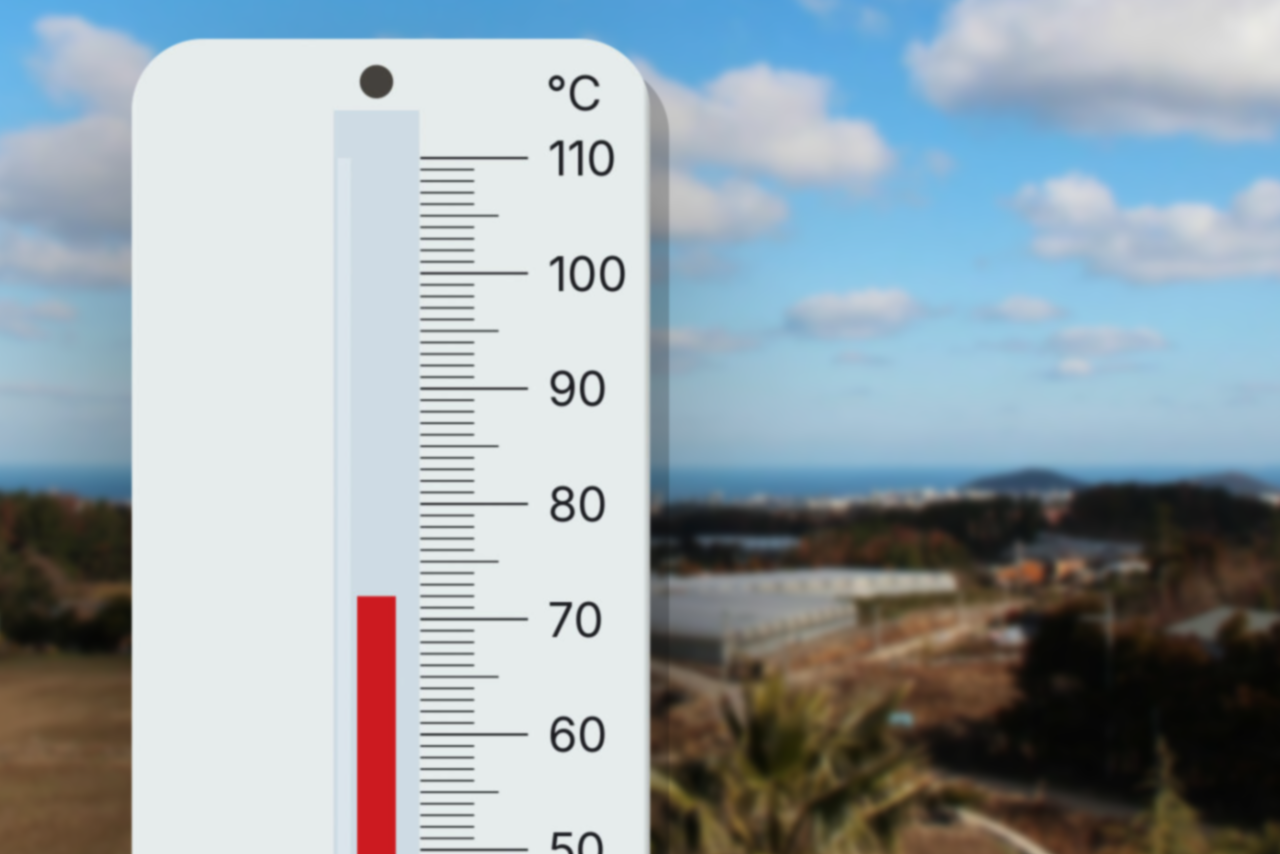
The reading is value=72 unit=°C
